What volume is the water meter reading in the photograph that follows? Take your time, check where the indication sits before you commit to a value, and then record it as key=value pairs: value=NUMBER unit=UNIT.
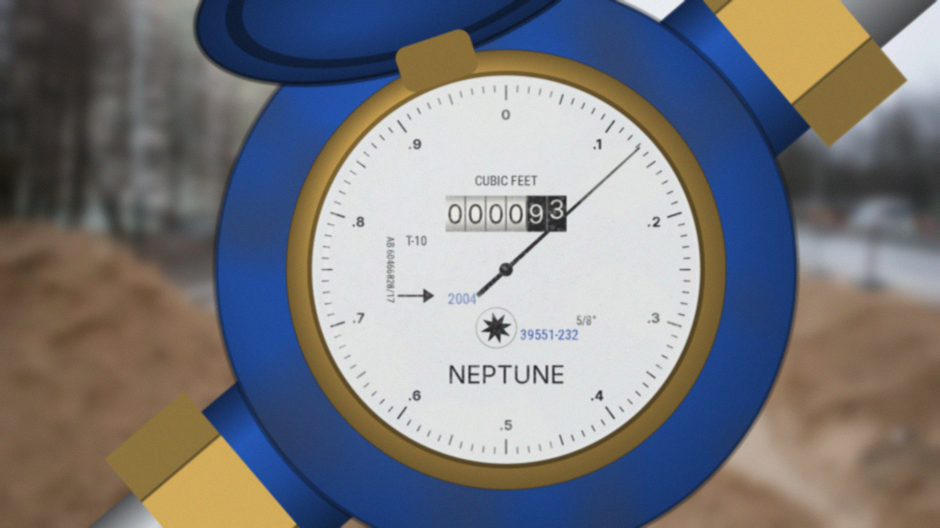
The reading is value=93.13 unit=ft³
